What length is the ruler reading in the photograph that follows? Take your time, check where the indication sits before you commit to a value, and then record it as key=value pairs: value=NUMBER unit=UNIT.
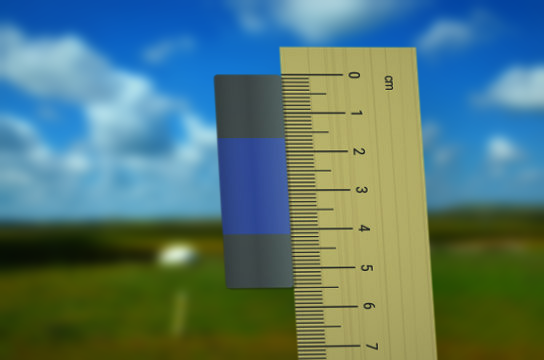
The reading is value=5.5 unit=cm
